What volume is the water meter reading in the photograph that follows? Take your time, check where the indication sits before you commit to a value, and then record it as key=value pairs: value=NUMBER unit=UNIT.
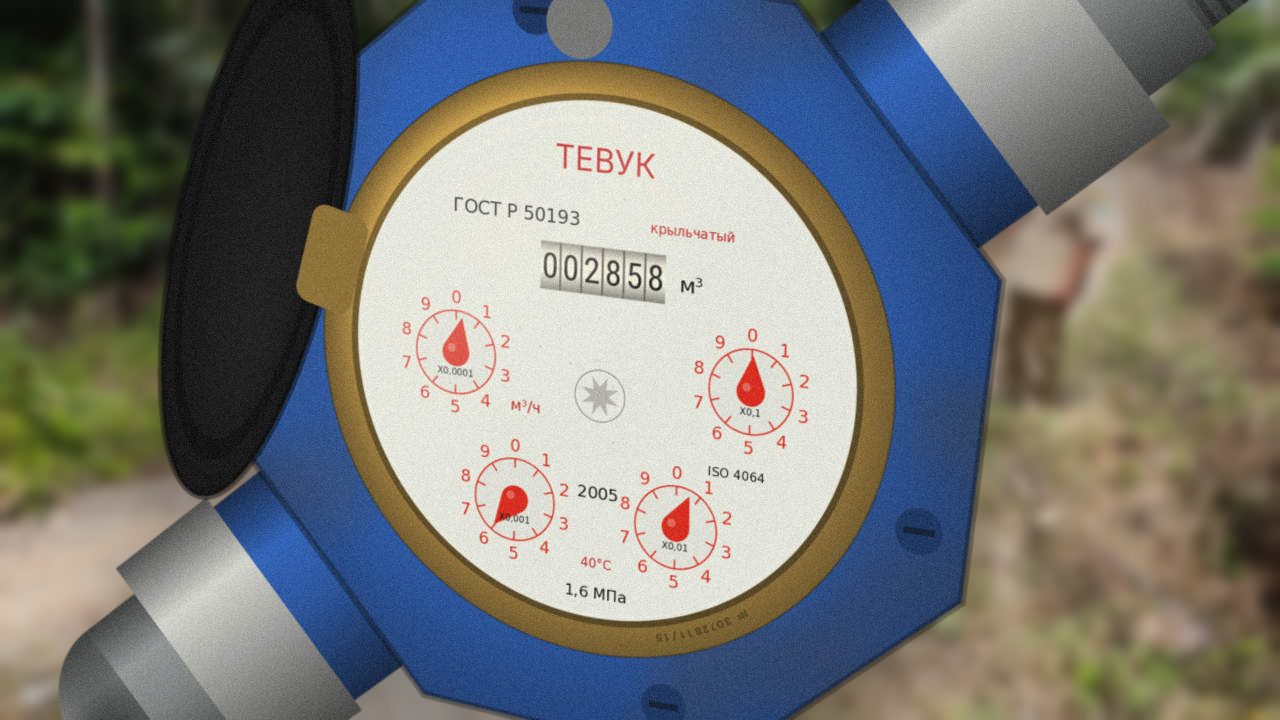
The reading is value=2858.0060 unit=m³
